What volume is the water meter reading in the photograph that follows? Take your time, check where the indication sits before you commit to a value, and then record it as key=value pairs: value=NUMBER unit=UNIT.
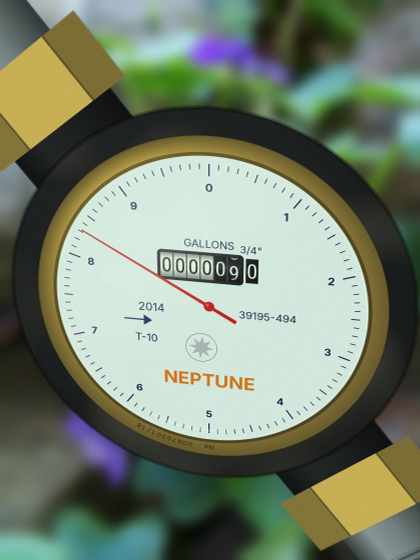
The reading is value=88.3 unit=gal
